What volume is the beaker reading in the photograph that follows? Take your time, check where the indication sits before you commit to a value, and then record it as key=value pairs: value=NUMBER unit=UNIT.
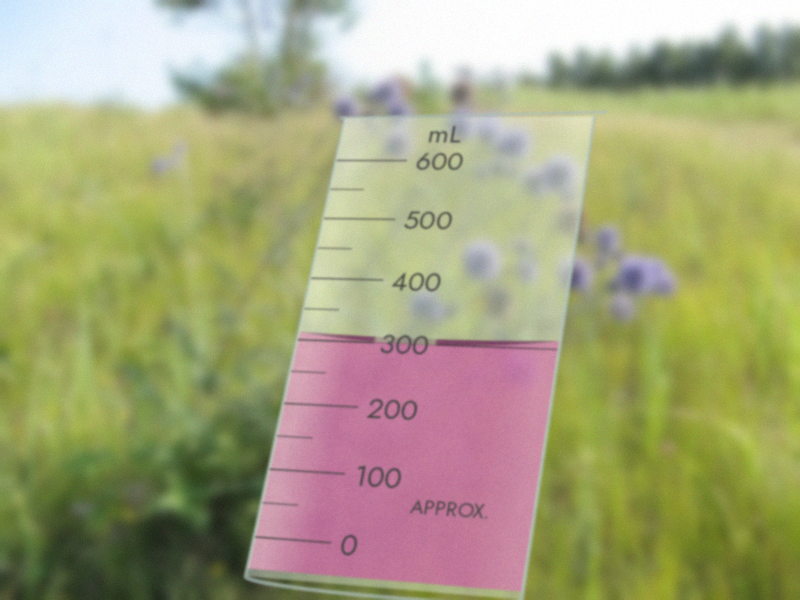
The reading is value=300 unit=mL
